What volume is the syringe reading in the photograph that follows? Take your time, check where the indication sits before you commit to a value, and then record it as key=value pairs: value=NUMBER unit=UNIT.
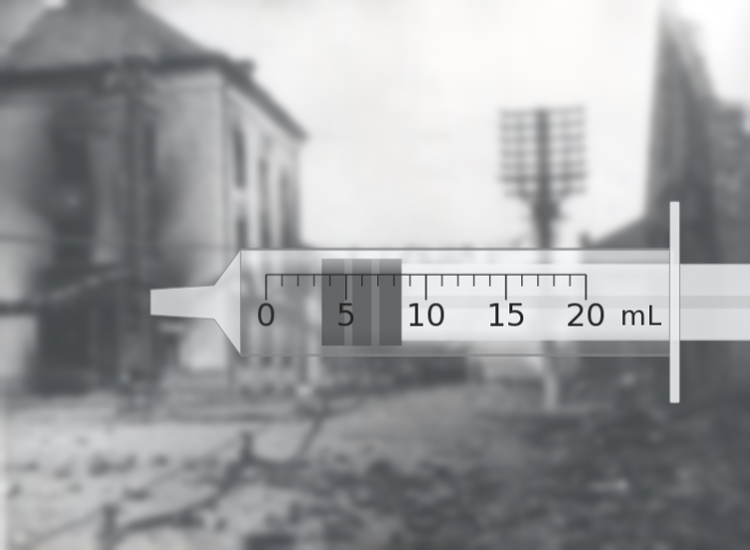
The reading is value=3.5 unit=mL
